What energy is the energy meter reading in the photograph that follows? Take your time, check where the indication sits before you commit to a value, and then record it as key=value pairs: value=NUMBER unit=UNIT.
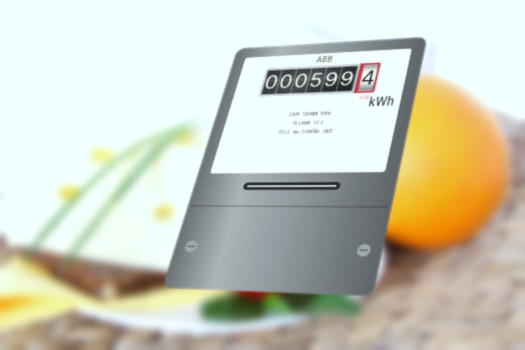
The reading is value=599.4 unit=kWh
